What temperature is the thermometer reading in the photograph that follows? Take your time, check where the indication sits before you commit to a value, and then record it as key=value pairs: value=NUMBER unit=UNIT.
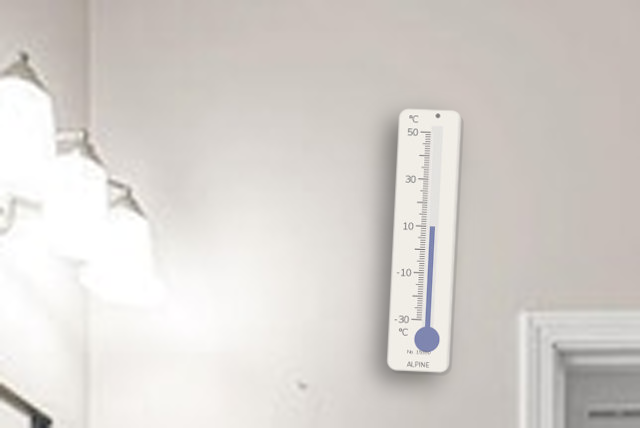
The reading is value=10 unit=°C
